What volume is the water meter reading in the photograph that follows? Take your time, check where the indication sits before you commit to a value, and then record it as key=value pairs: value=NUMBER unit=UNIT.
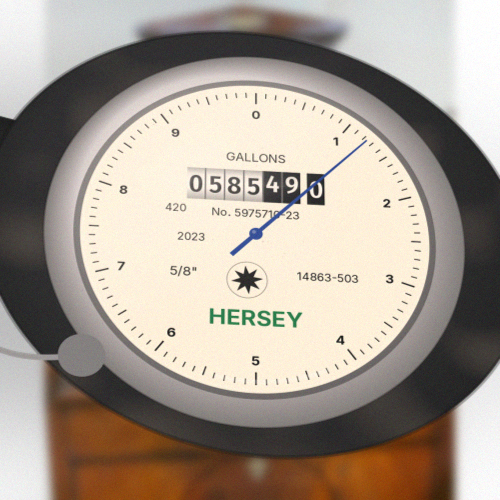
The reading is value=585491.2 unit=gal
